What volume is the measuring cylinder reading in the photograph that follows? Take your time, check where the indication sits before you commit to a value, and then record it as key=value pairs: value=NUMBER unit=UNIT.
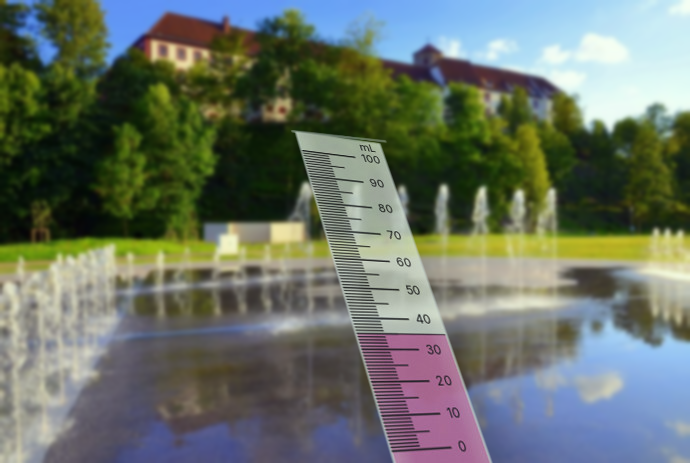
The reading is value=35 unit=mL
